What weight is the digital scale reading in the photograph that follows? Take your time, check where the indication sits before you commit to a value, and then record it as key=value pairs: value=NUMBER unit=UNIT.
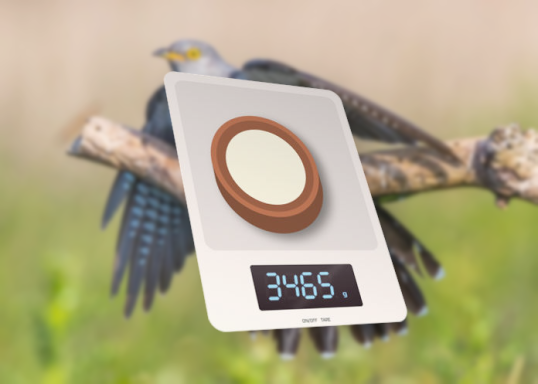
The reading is value=3465 unit=g
